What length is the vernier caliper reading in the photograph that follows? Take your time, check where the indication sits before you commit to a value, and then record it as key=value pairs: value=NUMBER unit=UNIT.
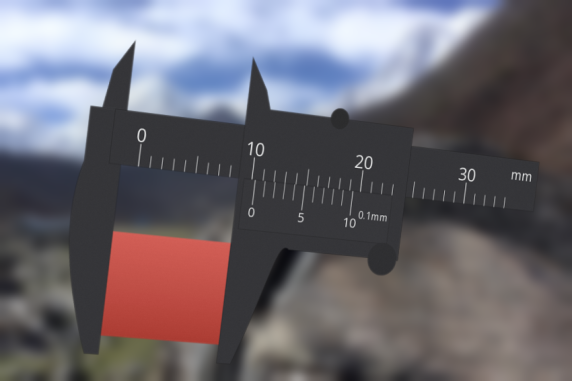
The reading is value=10.3 unit=mm
